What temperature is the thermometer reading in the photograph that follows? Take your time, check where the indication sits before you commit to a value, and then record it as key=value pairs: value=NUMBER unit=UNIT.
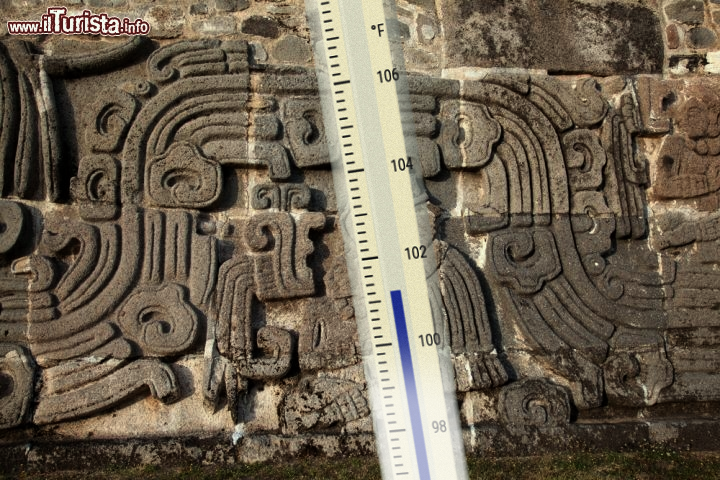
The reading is value=101.2 unit=°F
